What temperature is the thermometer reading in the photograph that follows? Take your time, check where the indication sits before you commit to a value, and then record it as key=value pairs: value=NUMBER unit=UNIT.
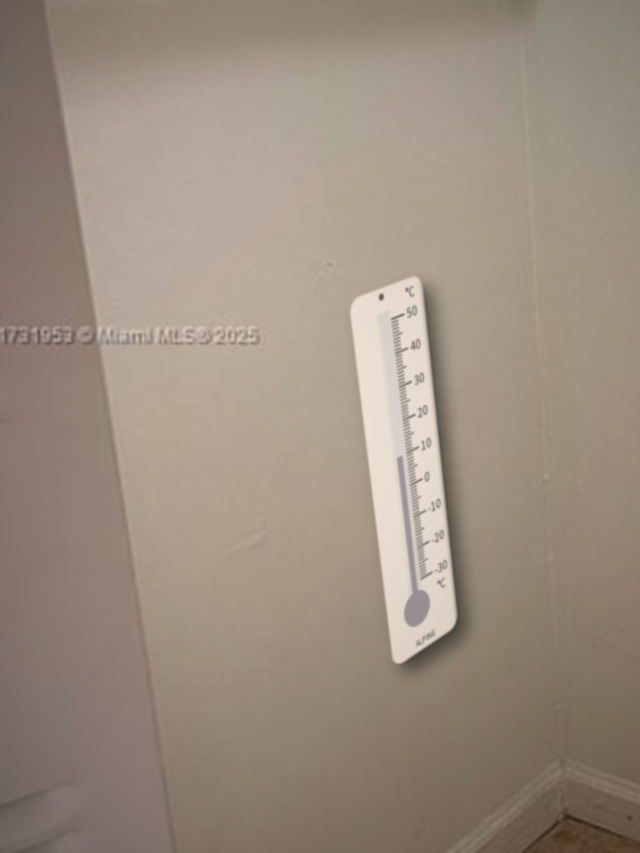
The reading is value=10 unit=°C
